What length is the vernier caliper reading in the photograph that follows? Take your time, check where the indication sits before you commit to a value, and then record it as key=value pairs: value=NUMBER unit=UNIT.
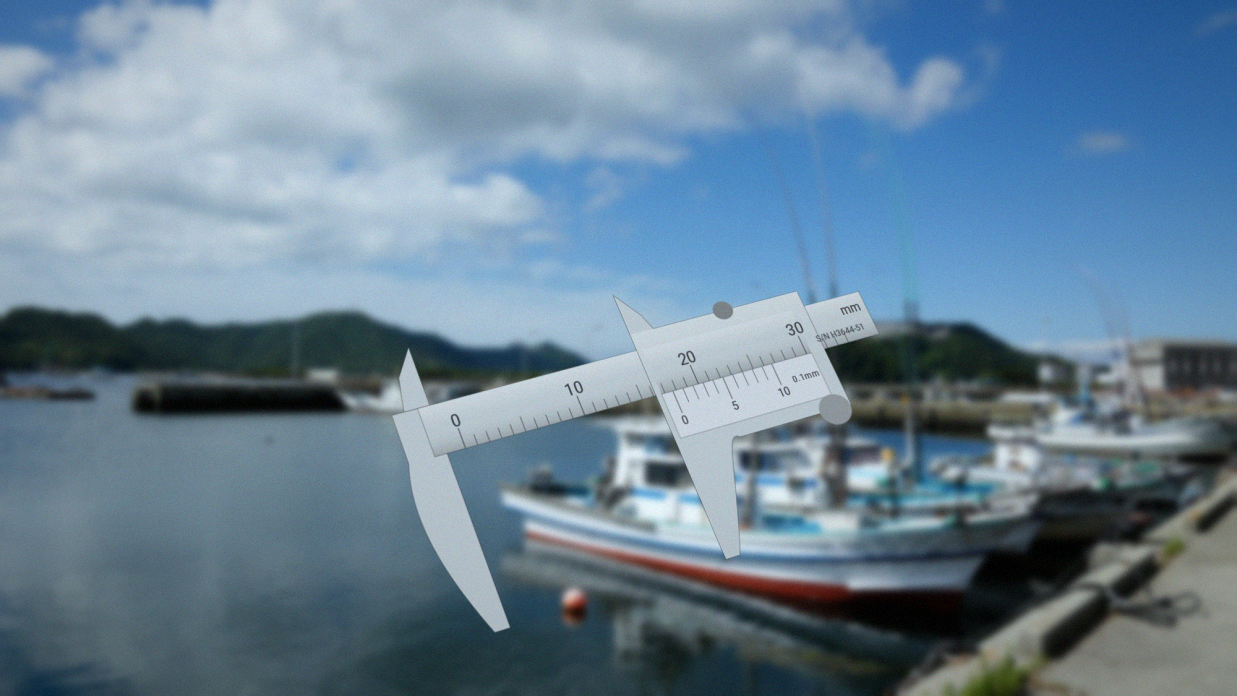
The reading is value=17.7 unit=mm
